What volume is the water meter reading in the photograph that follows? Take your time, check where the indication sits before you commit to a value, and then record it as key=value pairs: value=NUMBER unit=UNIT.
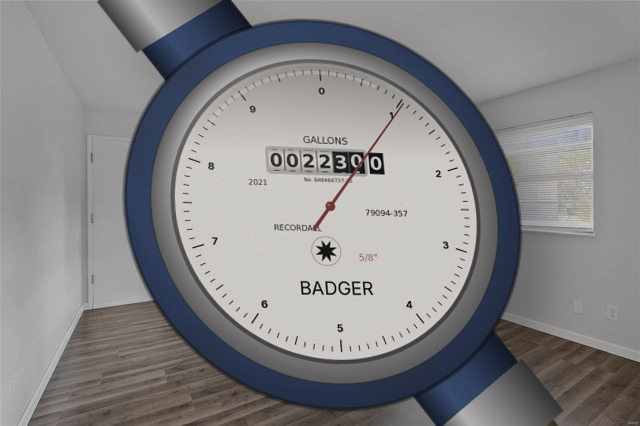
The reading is value=22301.0 unit=gal
